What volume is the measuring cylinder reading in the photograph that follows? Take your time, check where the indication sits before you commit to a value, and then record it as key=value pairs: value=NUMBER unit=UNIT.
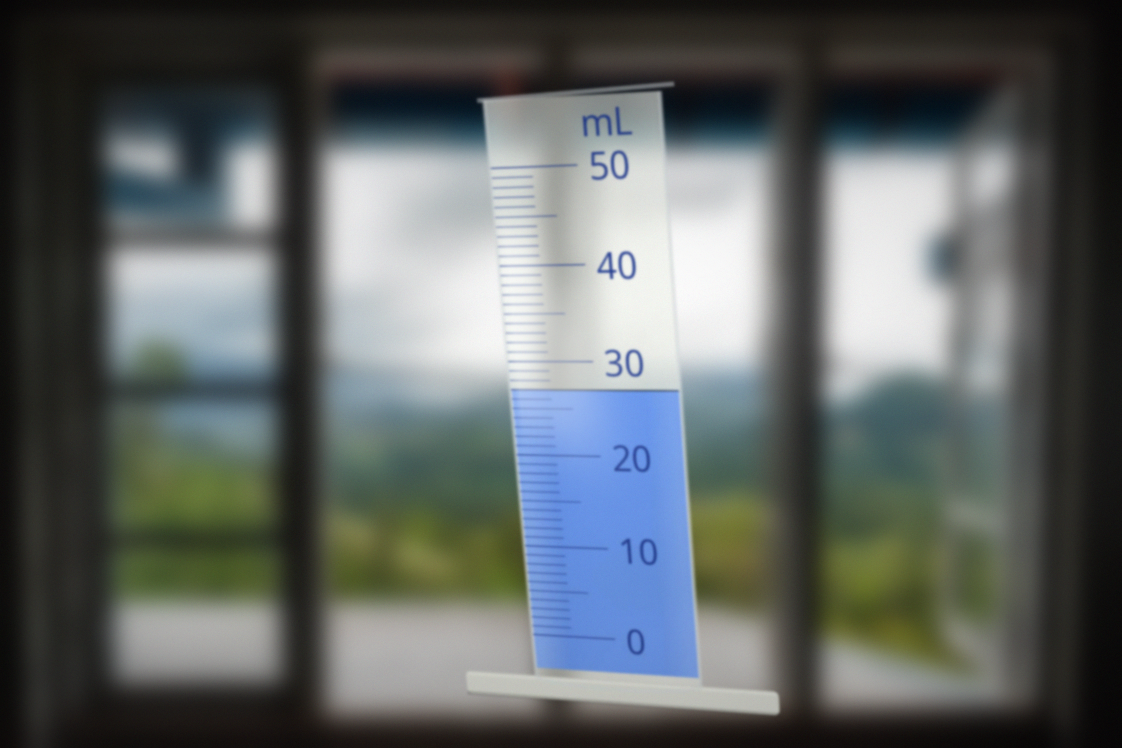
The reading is value=27 unit=mL
